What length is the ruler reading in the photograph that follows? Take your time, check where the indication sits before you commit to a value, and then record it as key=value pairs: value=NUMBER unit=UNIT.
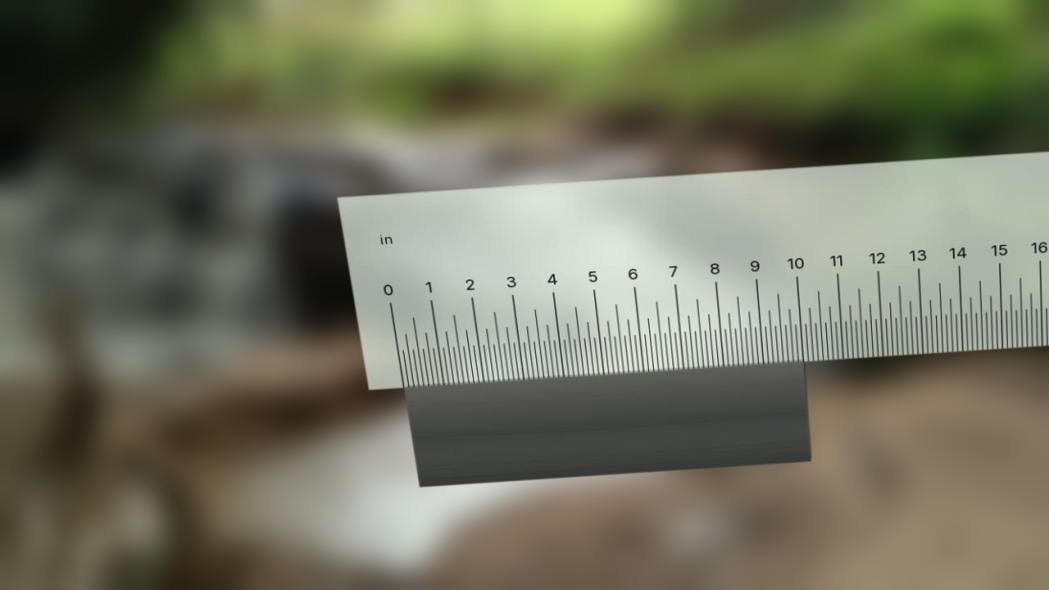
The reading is value=10 unit=in
